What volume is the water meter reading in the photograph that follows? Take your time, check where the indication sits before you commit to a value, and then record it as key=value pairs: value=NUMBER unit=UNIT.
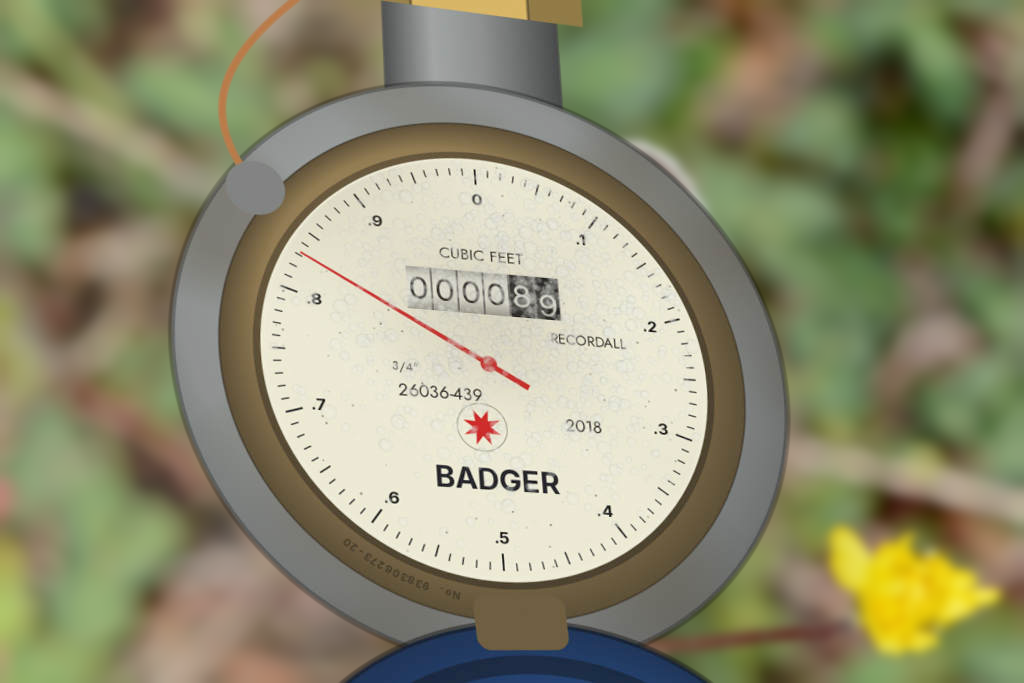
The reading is value=88.83 unit=ft³
